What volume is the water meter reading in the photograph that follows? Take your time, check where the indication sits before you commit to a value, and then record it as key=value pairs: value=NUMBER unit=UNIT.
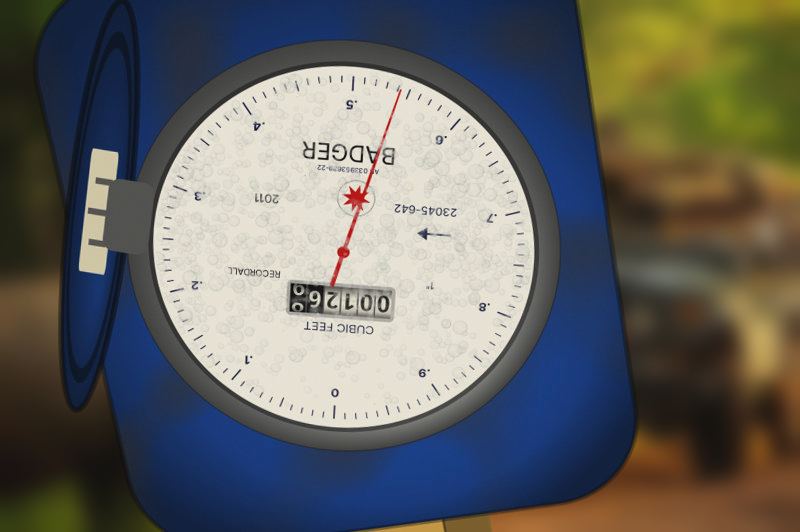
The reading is value=1268.54 unit=ft³
